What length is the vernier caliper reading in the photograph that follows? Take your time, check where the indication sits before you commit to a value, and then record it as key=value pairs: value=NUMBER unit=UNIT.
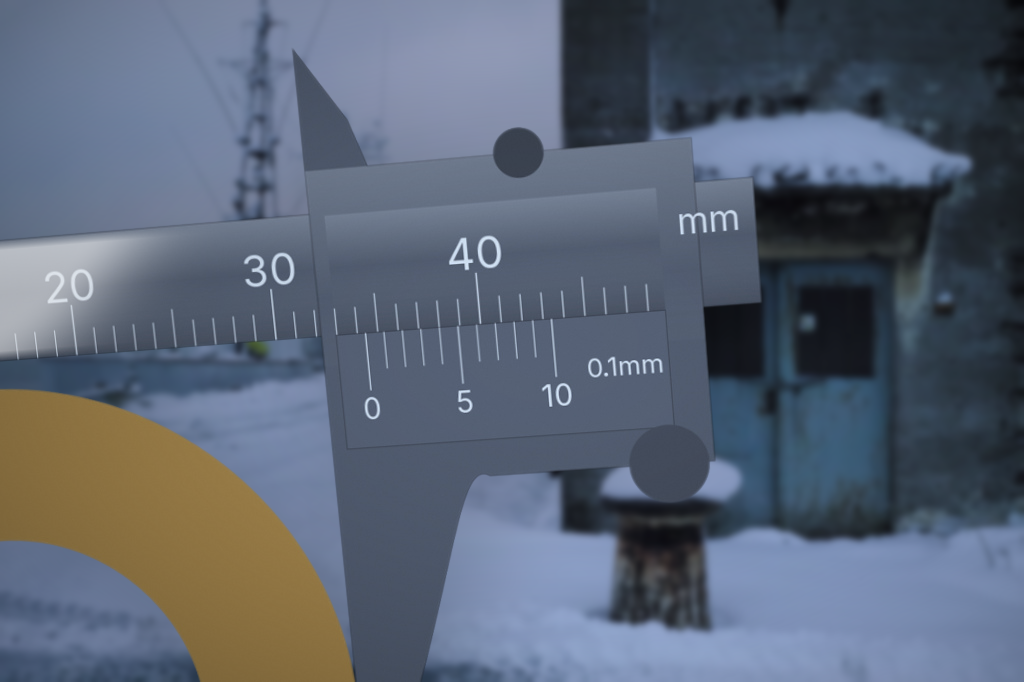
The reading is value=34.4 unit=mm
